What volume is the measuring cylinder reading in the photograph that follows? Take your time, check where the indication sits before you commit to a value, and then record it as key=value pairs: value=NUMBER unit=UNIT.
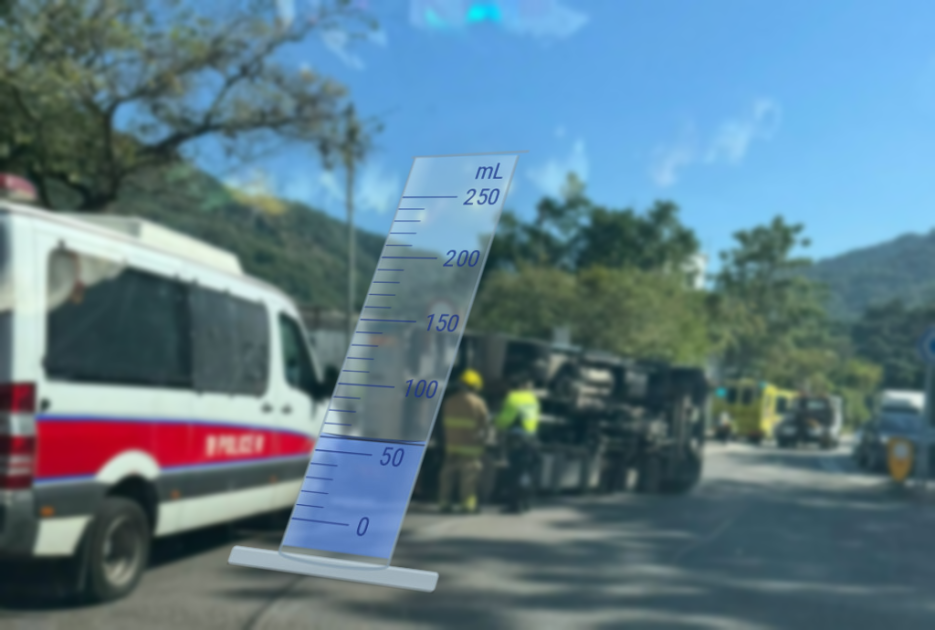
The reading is value=60 unit=mL
